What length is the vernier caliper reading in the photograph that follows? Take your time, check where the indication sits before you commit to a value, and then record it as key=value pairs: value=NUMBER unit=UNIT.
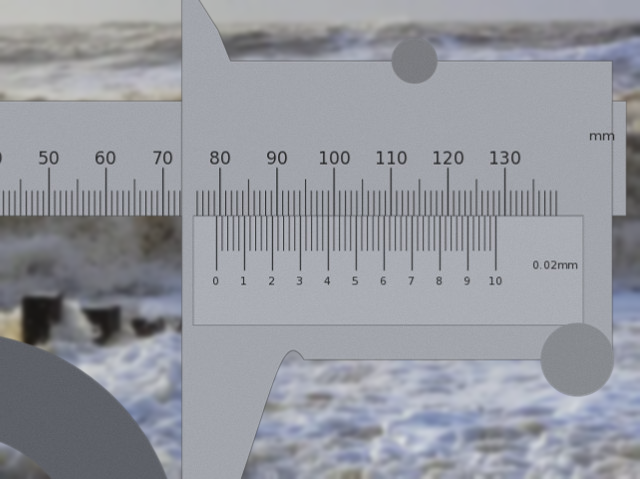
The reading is value=79.4 unit=mm
